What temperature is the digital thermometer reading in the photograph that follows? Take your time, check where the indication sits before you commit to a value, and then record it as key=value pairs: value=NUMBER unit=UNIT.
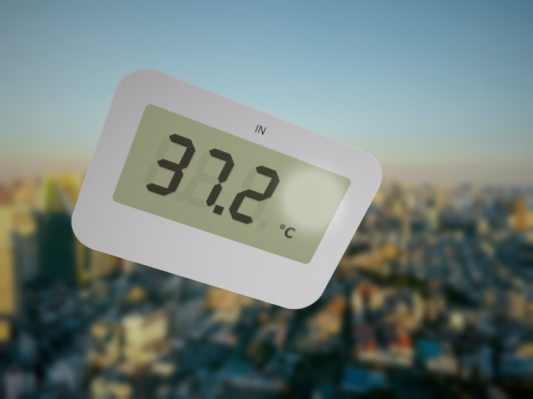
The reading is value=37.2 unit=°C
